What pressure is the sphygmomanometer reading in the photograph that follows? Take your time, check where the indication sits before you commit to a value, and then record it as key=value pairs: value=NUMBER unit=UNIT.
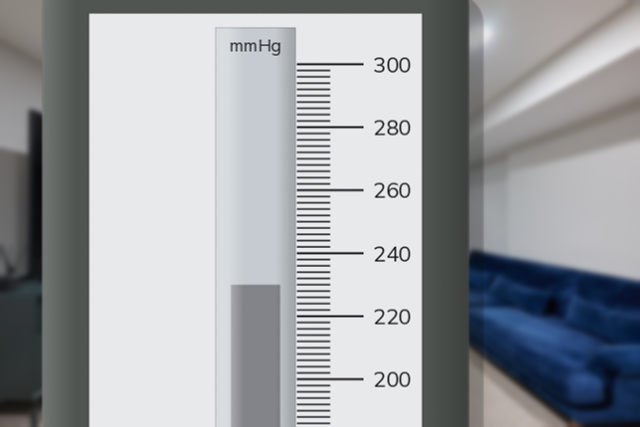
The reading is value=230 unit=mmHg
